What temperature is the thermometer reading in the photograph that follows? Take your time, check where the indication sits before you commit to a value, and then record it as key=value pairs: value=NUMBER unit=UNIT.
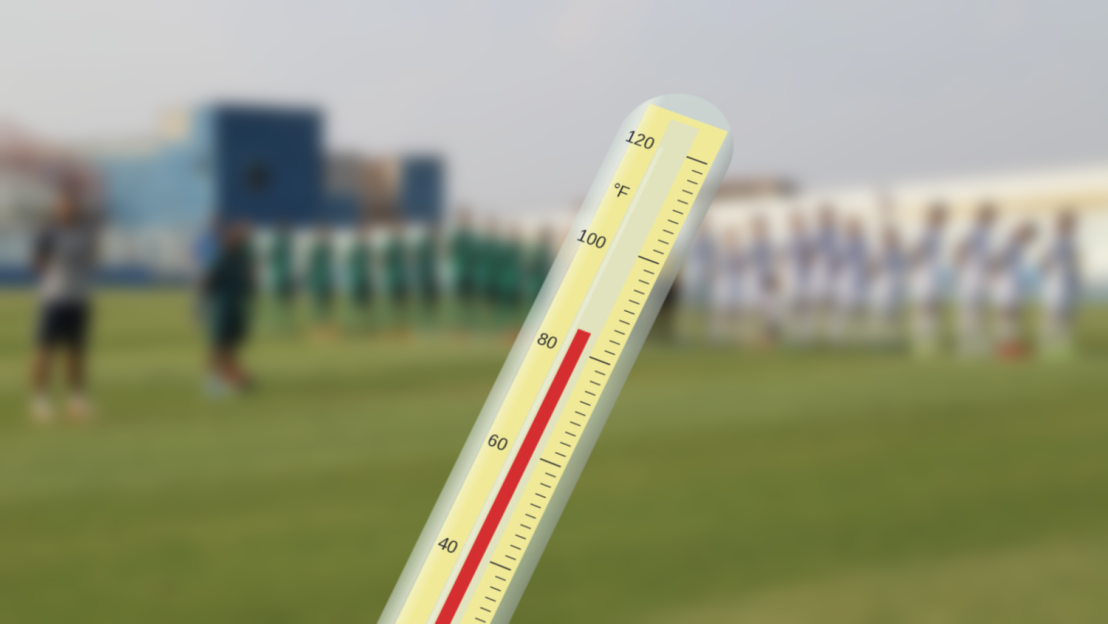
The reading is value=84 unit=°F
